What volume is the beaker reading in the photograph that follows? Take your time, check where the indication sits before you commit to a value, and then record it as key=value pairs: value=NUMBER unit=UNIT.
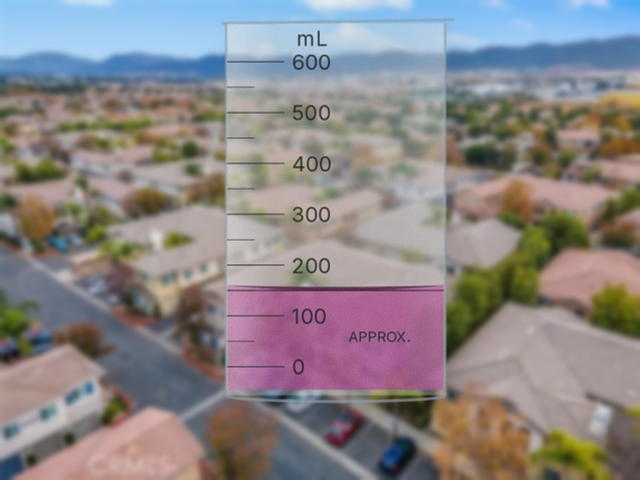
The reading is value=150 unit=mL
